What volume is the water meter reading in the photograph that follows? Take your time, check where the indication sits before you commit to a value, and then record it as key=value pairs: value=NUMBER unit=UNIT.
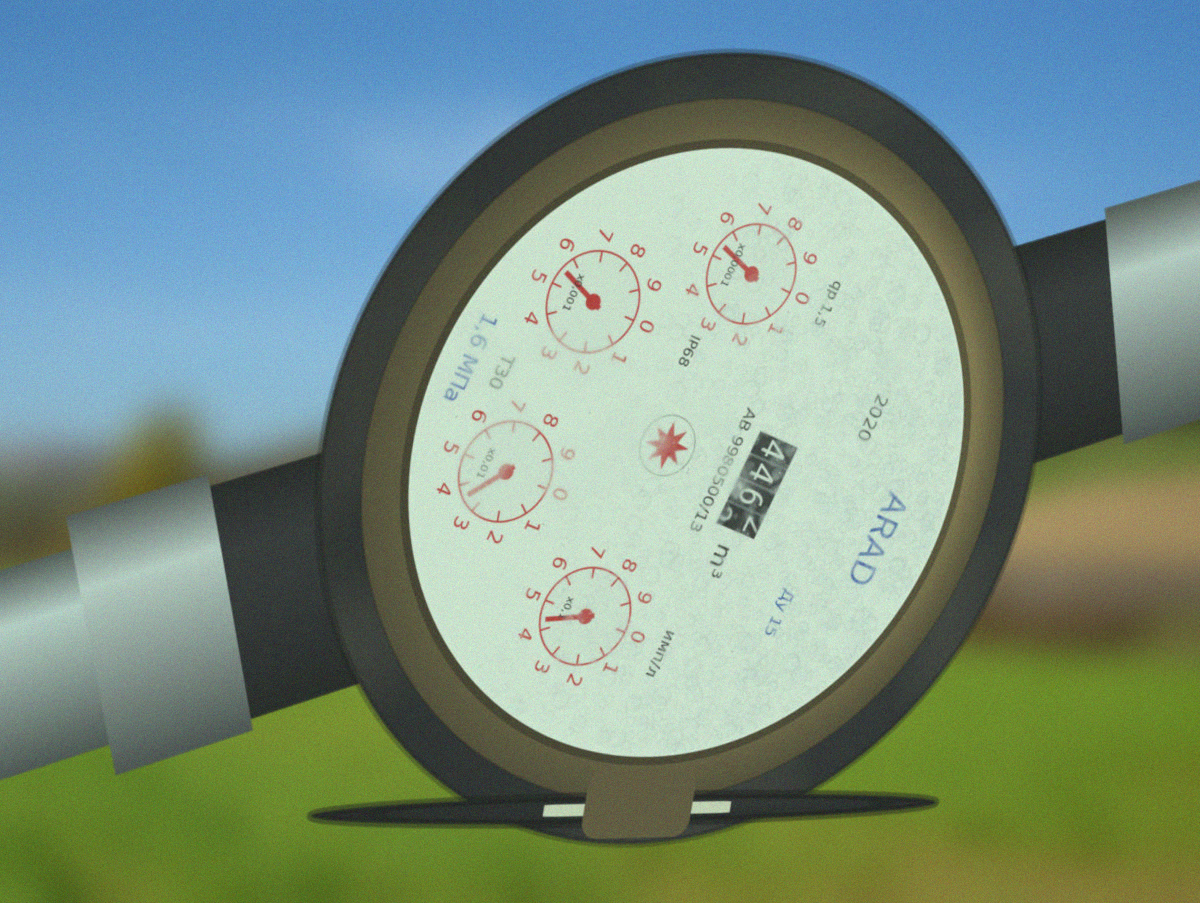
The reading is value=4462.4355 unit=m³
